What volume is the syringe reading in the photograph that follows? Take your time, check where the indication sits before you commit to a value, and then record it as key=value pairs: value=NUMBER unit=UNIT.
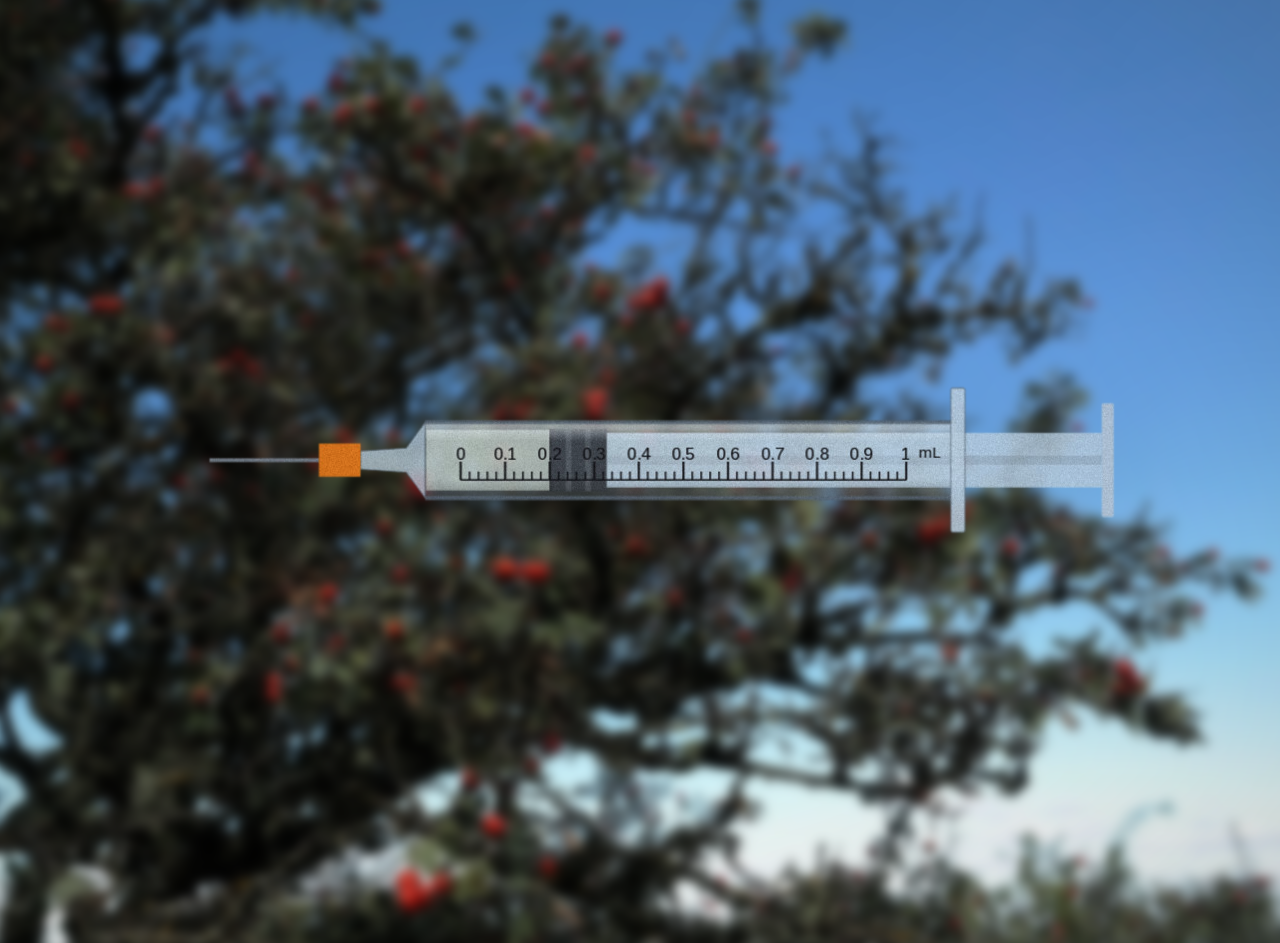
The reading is value=0.2 unit=mL
